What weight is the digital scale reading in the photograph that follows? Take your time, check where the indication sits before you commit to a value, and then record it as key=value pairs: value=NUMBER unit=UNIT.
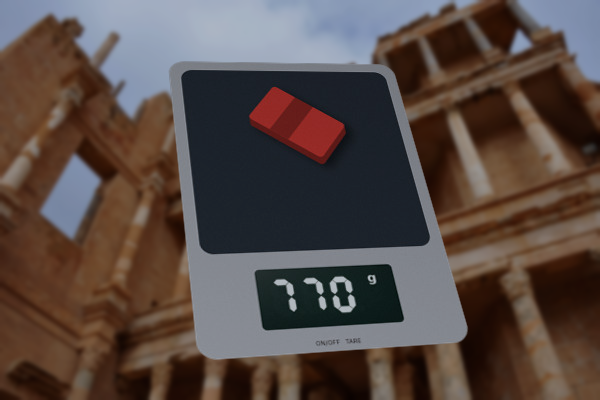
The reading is value=770 unit=g
